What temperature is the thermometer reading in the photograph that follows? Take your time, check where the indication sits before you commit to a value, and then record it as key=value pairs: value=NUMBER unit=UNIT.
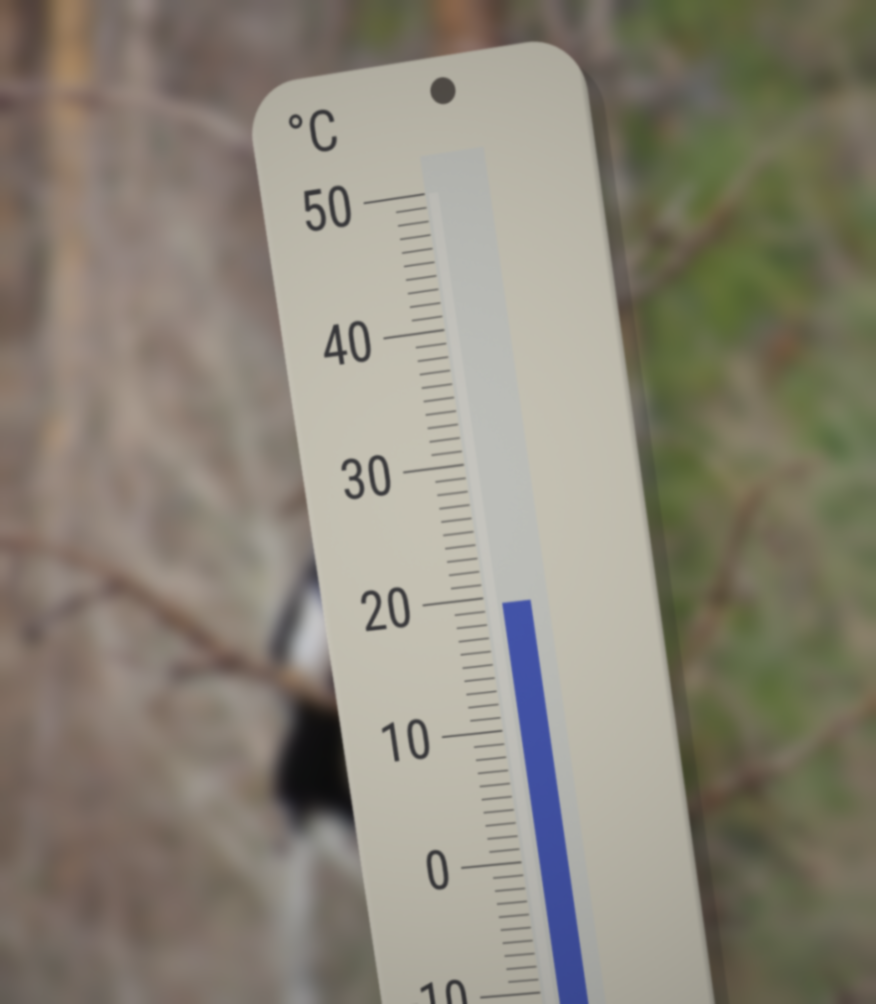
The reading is value=19.5 unit=°C
